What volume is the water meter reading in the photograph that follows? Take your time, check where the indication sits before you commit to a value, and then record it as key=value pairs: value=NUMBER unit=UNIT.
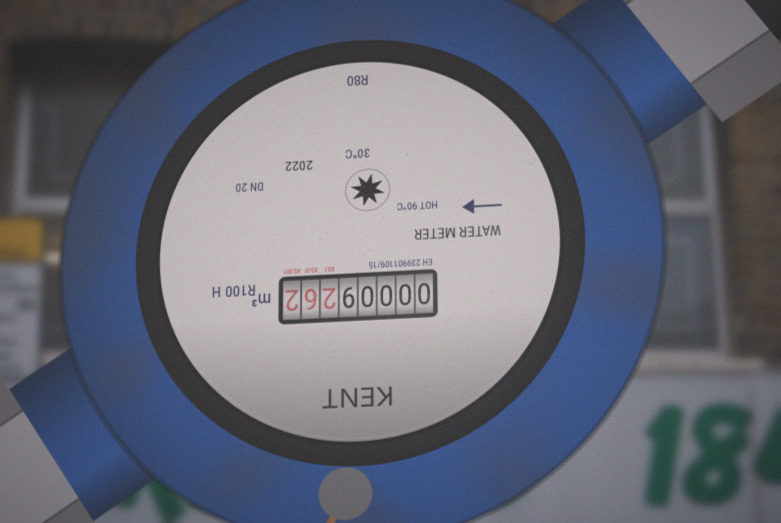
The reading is value=9.262 unit=m³
